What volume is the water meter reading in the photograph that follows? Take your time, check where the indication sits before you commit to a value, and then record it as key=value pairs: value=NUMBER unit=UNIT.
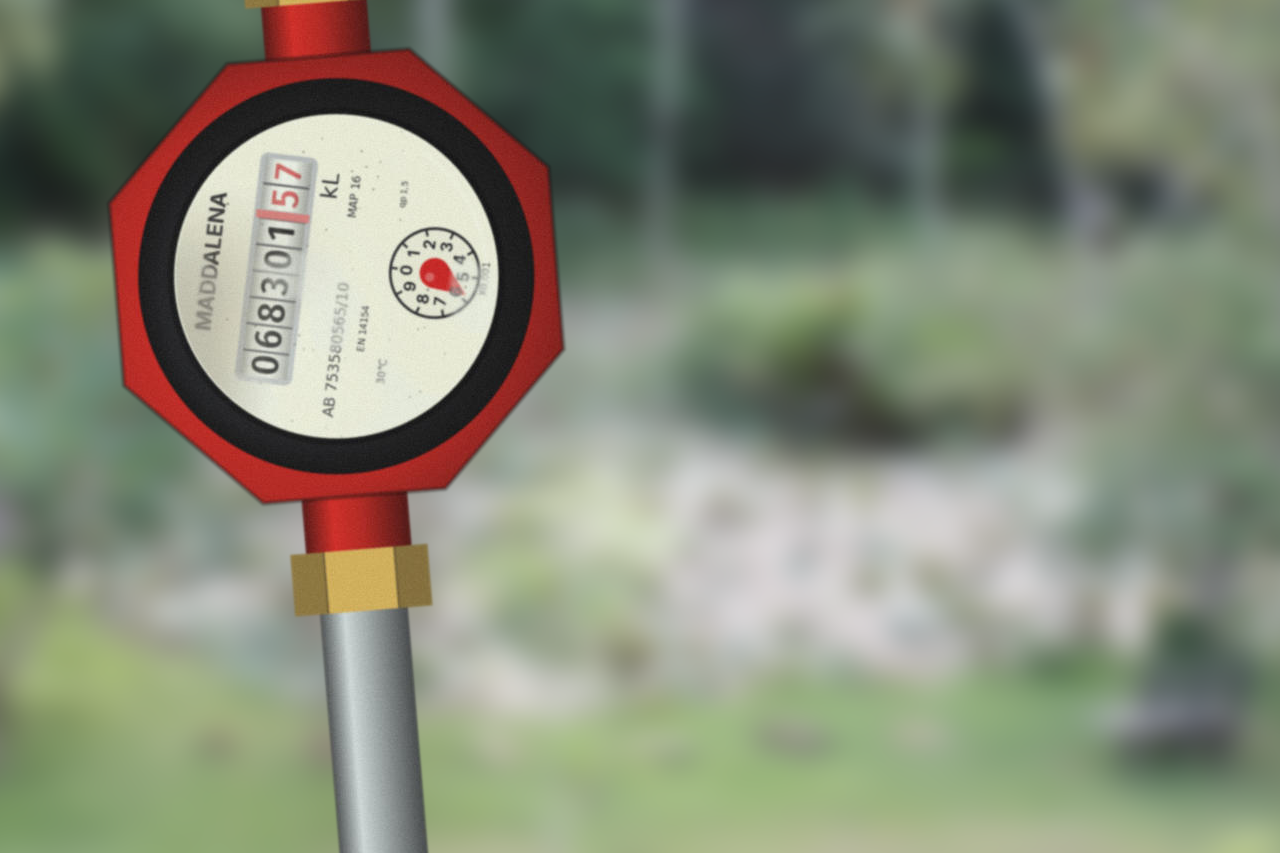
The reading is value=68301.575 unit=kL
